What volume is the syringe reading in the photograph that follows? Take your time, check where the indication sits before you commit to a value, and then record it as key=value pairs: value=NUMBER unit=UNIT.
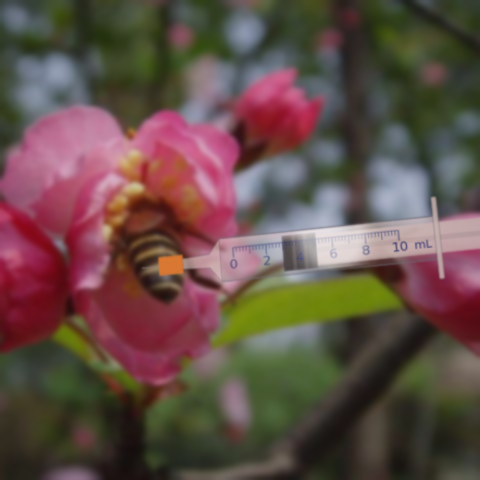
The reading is value=3 unit=mL
